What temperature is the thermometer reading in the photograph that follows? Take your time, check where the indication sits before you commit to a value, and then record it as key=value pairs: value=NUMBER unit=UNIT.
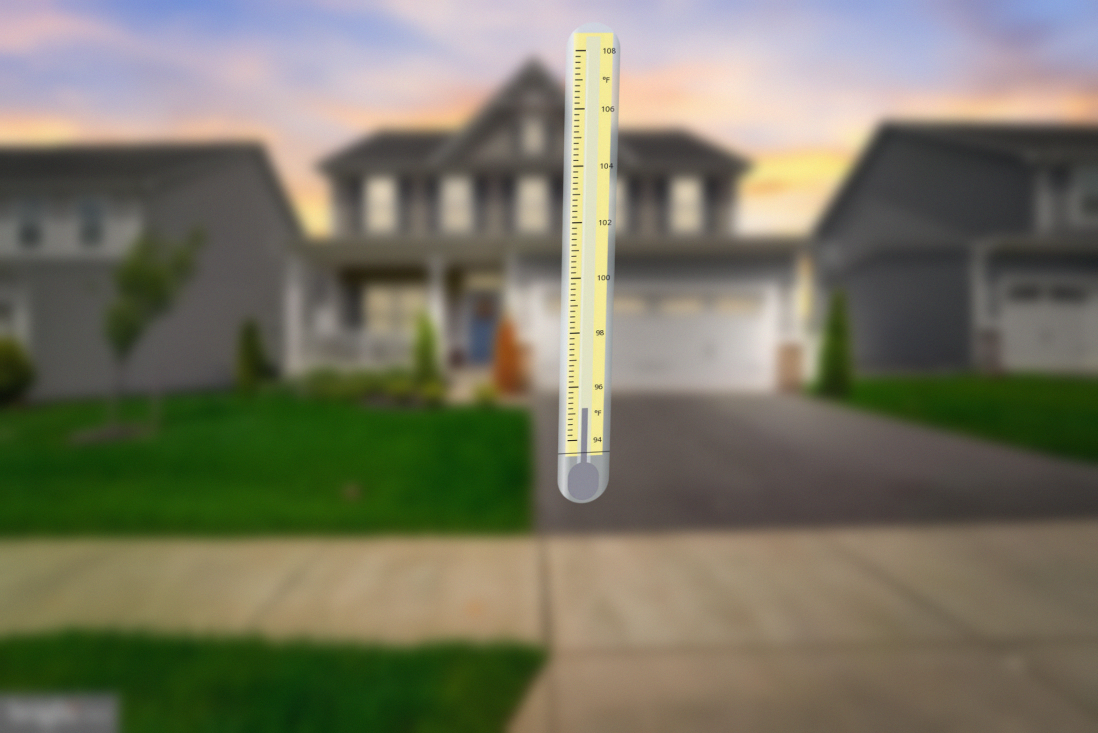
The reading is value=95.2 unit=°F
